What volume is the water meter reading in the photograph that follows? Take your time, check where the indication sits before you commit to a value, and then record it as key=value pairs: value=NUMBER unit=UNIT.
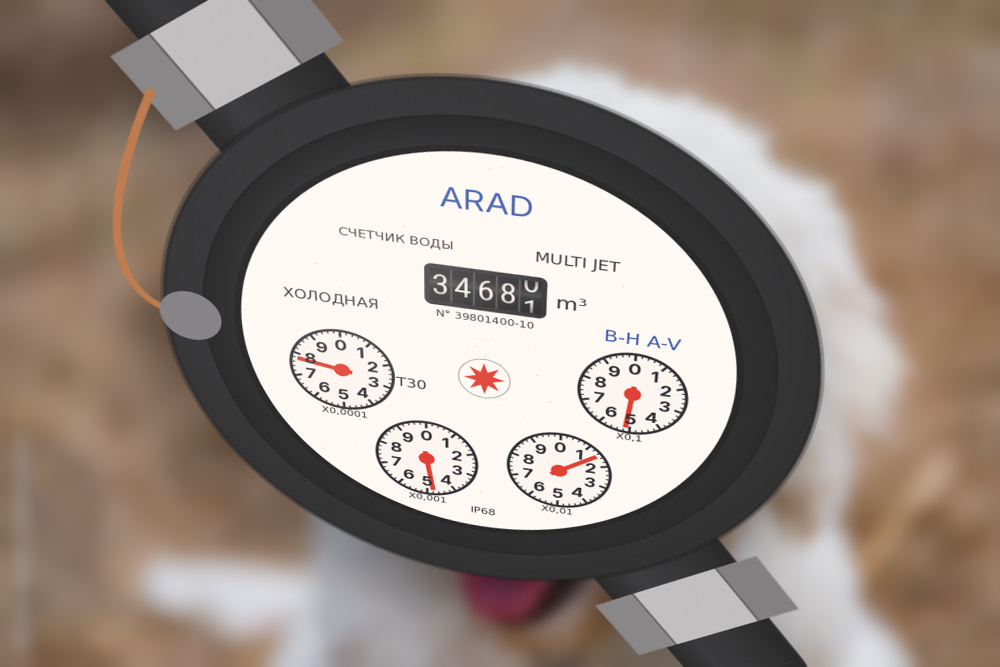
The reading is value=34680.5147 unit=m³
